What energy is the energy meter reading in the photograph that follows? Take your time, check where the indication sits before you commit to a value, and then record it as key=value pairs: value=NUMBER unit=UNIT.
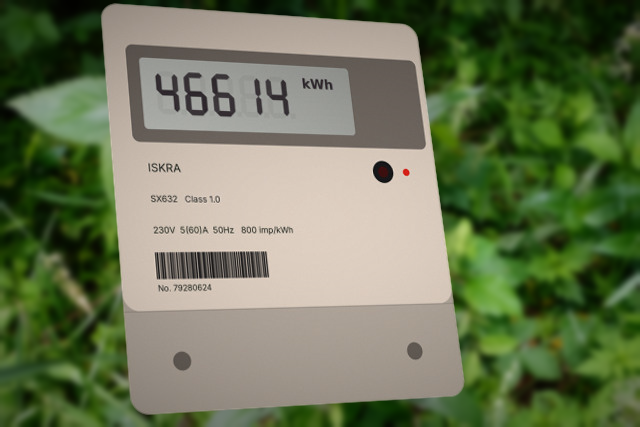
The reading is value=46614 unit=kWh
